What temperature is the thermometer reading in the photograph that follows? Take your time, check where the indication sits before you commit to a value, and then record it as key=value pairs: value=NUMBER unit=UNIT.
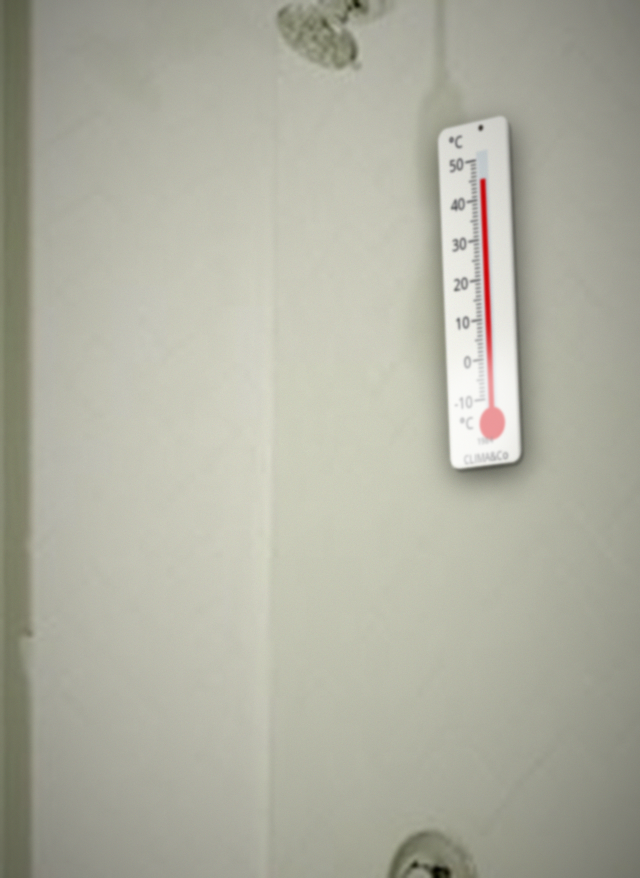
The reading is value=45 unit=°C
